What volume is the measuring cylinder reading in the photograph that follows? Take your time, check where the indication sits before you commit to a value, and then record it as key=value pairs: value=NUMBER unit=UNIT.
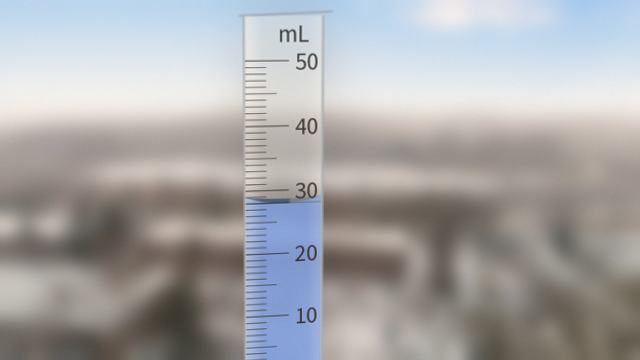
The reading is value=28 unit=mL
